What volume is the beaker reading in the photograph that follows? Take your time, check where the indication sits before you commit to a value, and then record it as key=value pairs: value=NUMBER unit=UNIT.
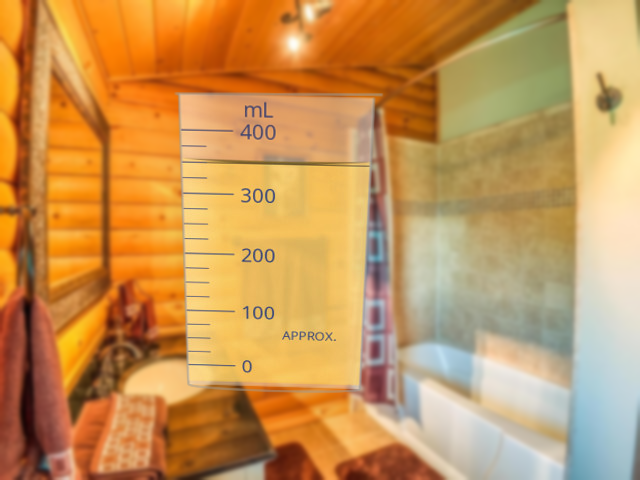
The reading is value=350 unit=mL
